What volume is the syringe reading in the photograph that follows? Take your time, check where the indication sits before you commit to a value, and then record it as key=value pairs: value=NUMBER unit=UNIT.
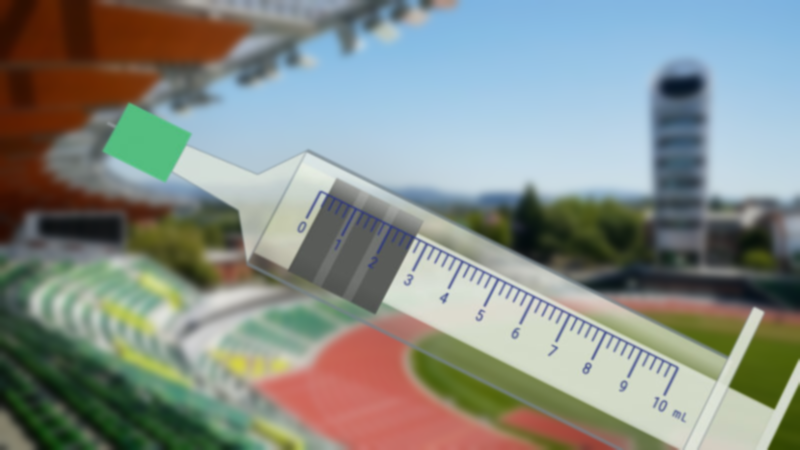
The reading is value=0.2 unit=mL
